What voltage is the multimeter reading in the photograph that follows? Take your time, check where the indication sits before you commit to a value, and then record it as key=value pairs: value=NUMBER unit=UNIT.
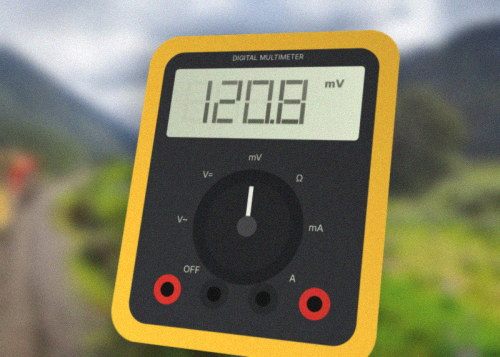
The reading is value=120.8 unit=mV
